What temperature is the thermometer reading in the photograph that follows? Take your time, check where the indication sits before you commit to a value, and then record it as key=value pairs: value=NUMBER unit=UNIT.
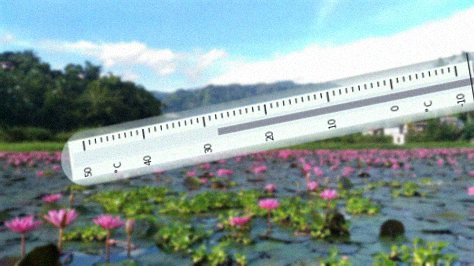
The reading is value=28 unit=°C
